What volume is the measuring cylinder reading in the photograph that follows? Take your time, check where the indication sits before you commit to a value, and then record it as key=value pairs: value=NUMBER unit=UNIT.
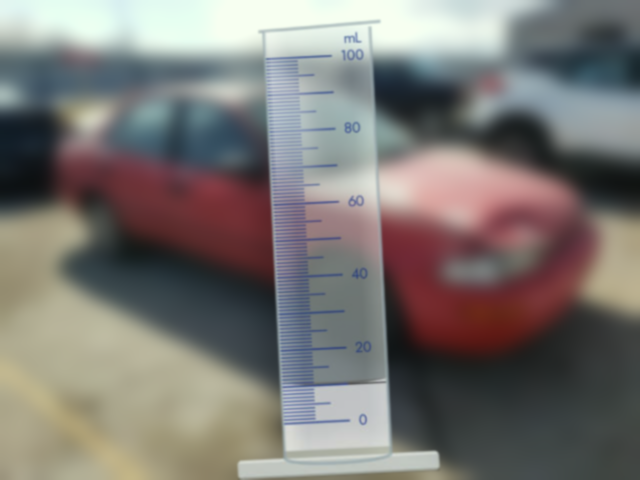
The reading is value=10 unit=mL
